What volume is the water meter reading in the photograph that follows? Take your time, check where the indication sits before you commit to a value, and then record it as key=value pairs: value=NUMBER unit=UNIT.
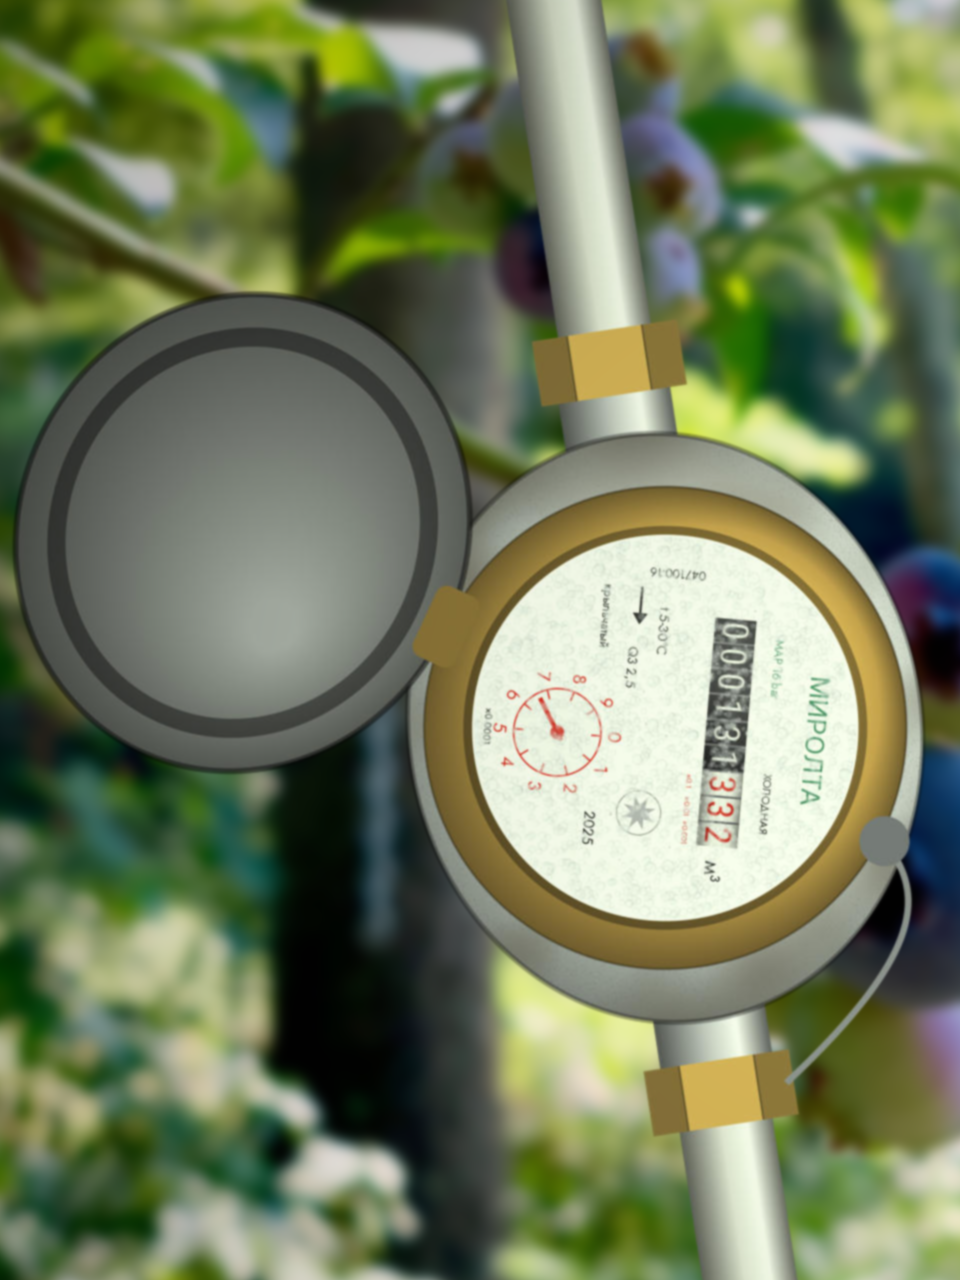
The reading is value=131.3326 unit=m³
